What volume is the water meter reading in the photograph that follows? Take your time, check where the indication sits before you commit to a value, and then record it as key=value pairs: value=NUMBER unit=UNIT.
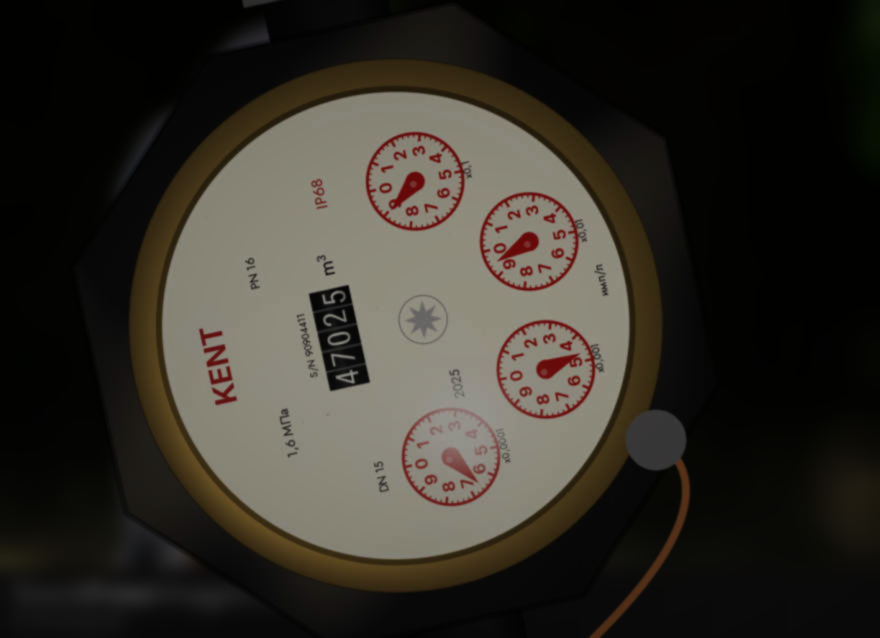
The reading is value=47024.8946 unit=m³
